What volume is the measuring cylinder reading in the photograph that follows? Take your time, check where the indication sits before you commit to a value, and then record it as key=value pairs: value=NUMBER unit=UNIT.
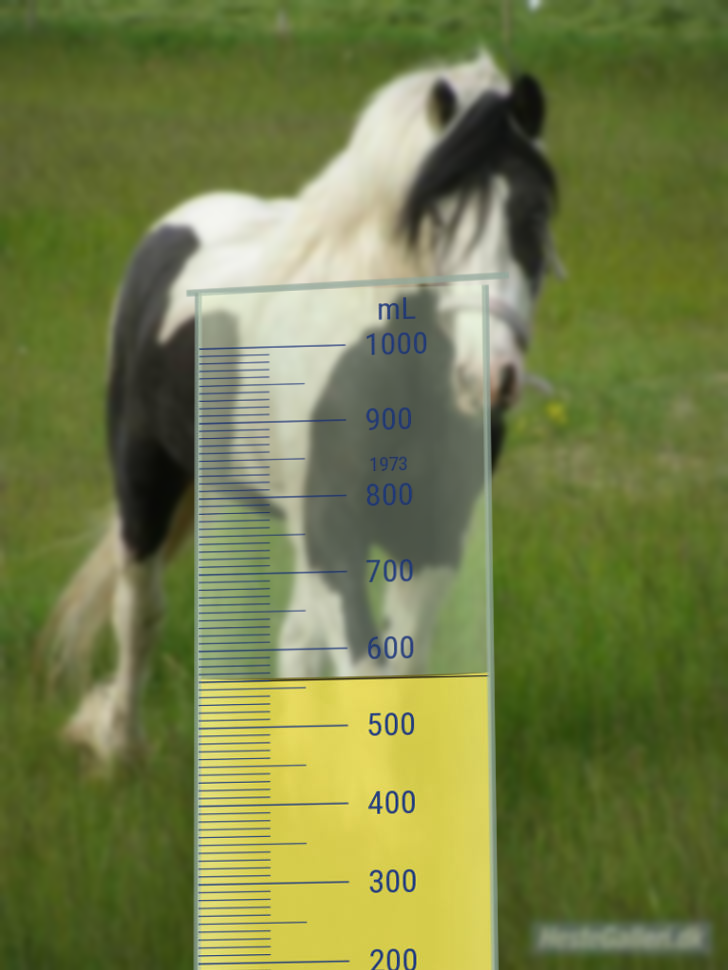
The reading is value=560 unit=mL
